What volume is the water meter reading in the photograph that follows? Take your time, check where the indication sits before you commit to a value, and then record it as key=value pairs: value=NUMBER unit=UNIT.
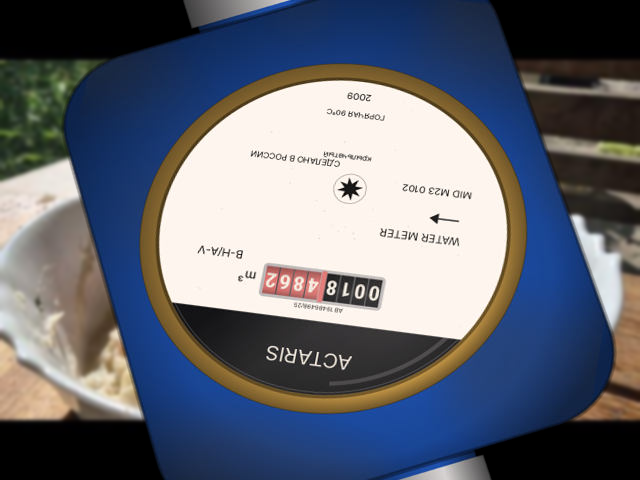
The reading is value=18.4862 unit=m³
